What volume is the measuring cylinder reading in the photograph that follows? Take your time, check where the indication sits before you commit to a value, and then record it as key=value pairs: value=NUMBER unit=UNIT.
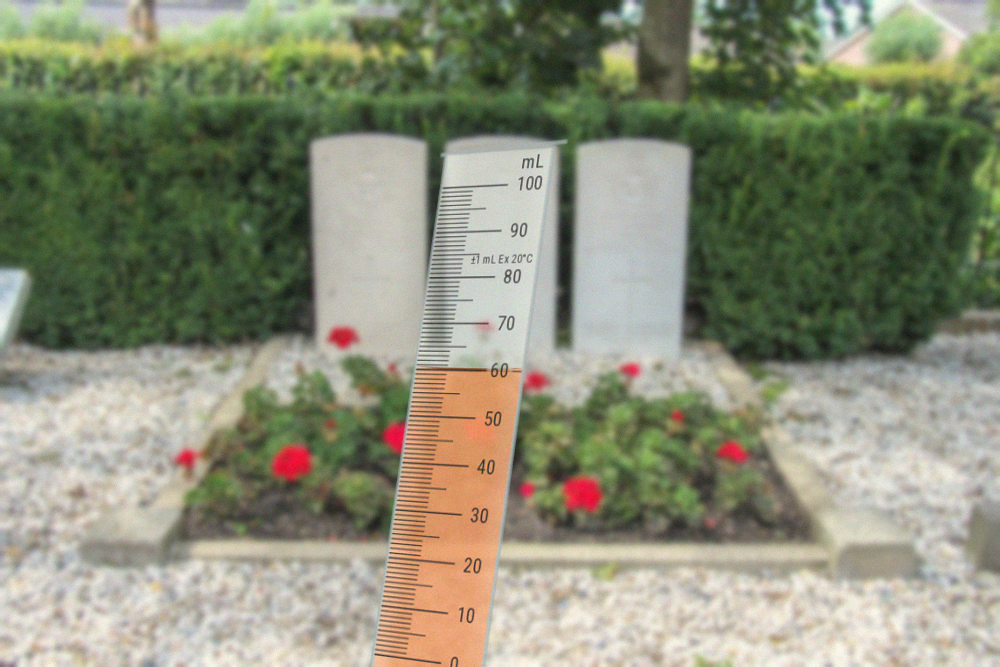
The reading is value=60 unit=mL
